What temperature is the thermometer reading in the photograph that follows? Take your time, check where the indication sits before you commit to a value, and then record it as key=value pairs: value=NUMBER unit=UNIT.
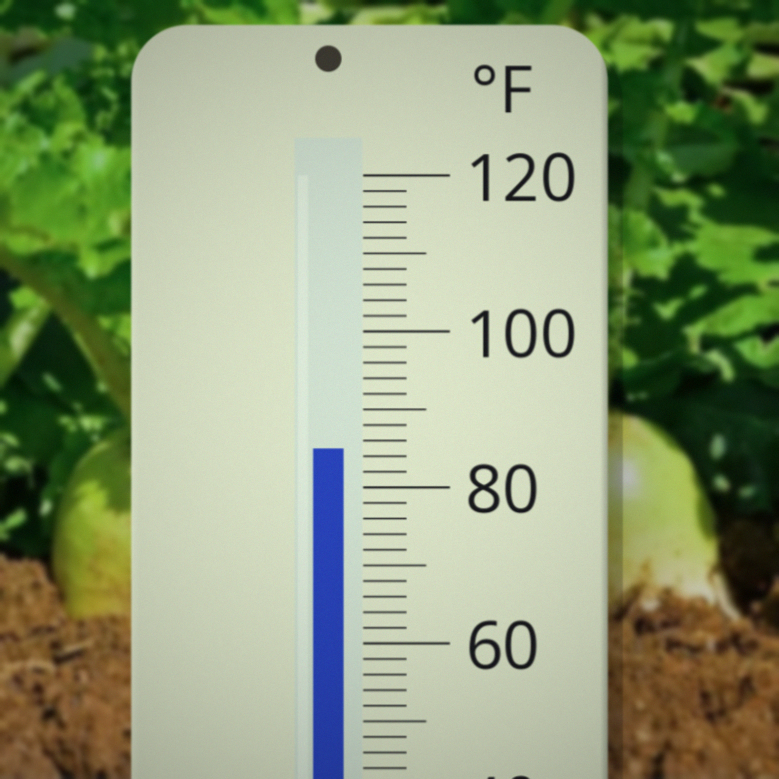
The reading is value=85 unit=°F
